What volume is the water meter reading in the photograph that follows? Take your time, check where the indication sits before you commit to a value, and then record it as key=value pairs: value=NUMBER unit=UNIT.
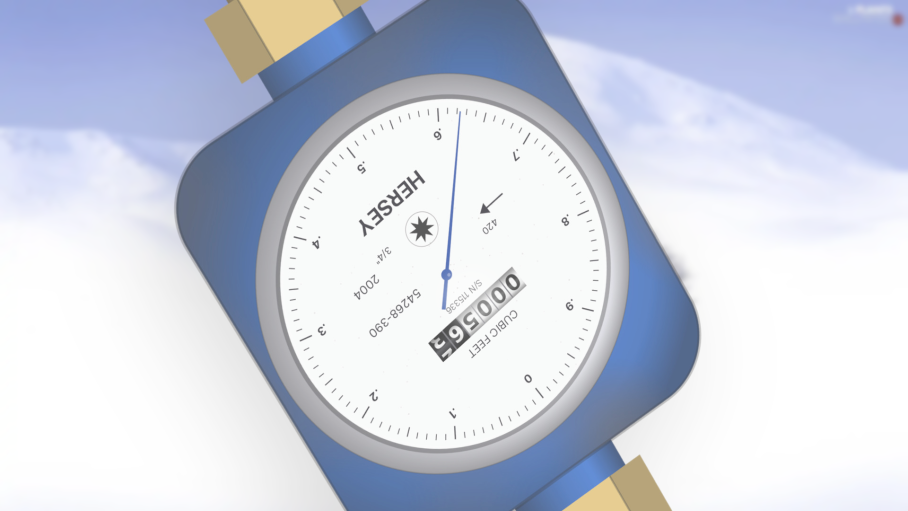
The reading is value=562.62 unit=ft³
